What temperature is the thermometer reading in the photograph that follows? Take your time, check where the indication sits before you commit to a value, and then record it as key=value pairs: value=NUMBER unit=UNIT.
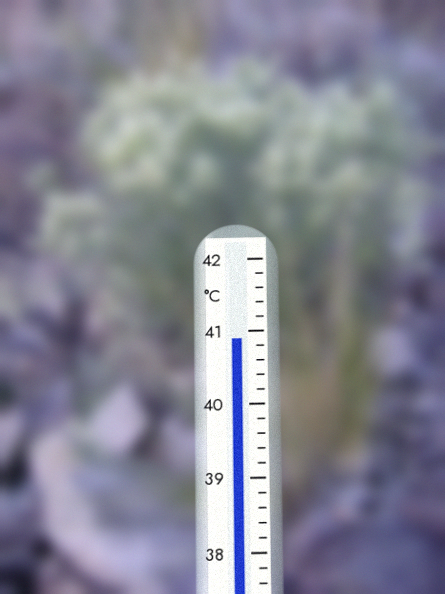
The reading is value=40.9 unit=°C
